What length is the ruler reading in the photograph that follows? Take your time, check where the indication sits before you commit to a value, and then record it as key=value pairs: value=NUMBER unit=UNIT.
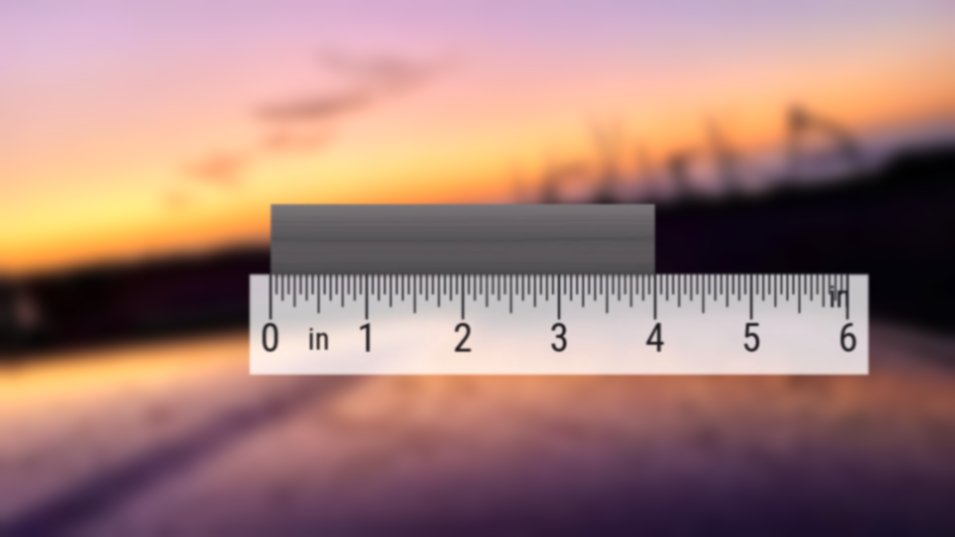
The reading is value=4 unit=in
